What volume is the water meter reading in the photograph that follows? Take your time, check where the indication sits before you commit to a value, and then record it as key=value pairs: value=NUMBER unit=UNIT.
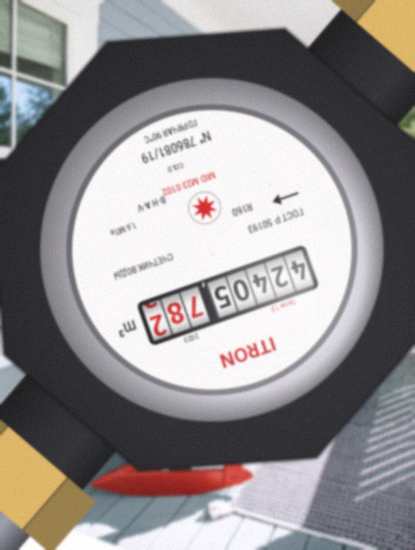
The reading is value=42405.782 unit=m³
